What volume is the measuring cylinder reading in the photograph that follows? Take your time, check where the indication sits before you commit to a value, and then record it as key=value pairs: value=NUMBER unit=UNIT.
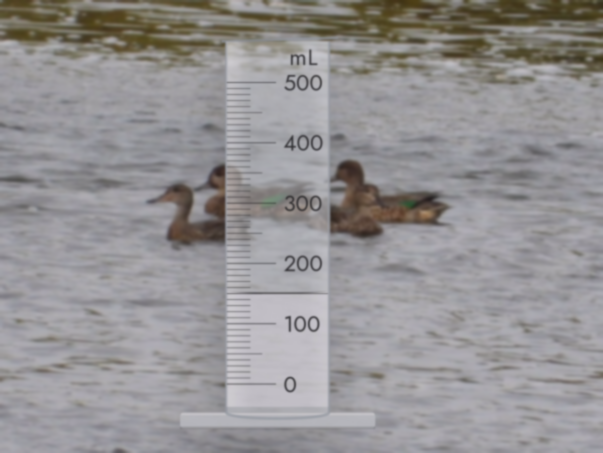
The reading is value=150 unit=mL
